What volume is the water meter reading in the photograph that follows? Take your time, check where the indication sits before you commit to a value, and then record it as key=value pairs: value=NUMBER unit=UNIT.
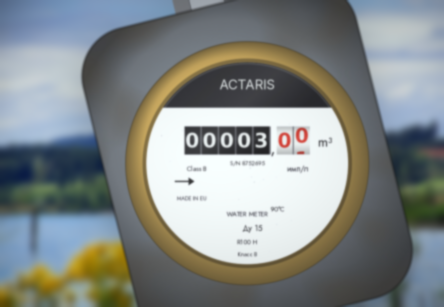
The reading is value=3.00 unit=m³
